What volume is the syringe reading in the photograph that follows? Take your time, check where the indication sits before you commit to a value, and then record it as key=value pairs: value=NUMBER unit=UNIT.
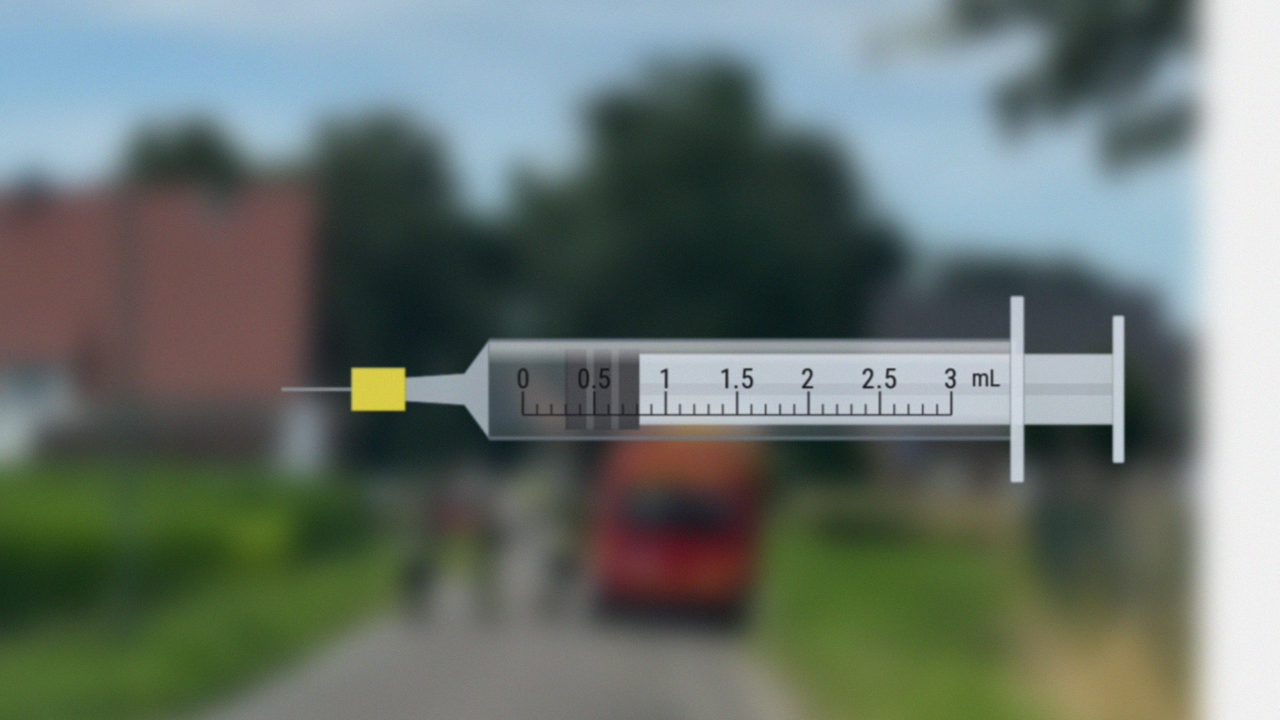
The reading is value=0.3 unit=mL
